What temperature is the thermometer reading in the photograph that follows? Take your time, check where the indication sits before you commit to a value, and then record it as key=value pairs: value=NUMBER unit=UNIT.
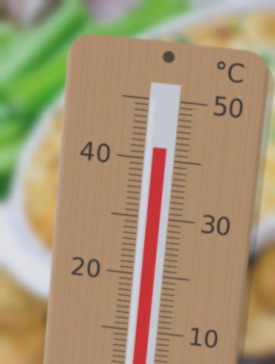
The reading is value=42 unit=°C
